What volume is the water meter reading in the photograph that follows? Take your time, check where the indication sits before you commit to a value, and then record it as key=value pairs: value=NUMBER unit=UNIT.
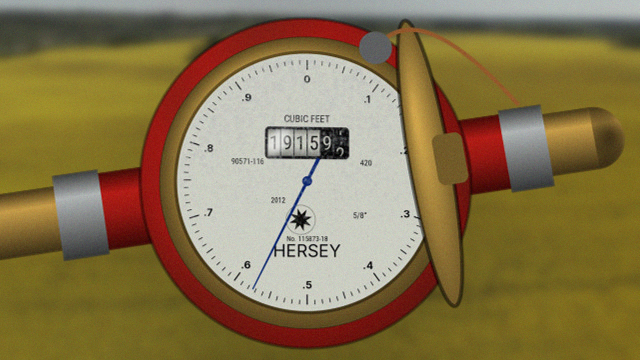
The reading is value=191591.57 unit=ft³
